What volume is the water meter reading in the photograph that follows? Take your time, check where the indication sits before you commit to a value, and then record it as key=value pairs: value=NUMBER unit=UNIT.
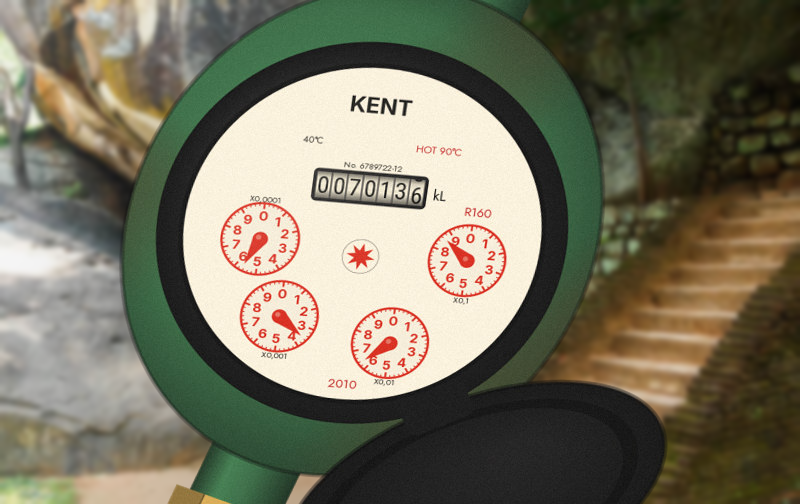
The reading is value=70135.8635 unit=kL
